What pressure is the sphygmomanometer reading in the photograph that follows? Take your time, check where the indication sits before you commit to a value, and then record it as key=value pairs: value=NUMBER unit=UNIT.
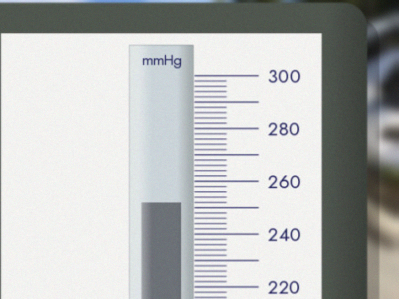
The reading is value=252 unit=mmHg
